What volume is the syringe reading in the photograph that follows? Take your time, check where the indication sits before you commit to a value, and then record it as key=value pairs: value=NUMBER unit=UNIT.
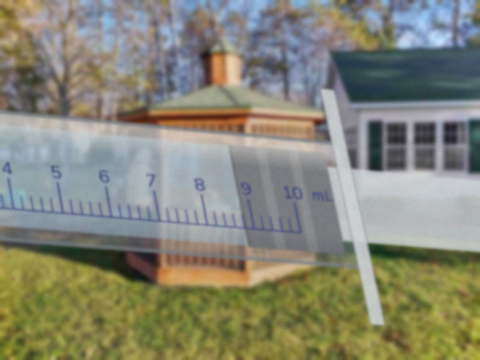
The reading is value=8.8 unit=mL
